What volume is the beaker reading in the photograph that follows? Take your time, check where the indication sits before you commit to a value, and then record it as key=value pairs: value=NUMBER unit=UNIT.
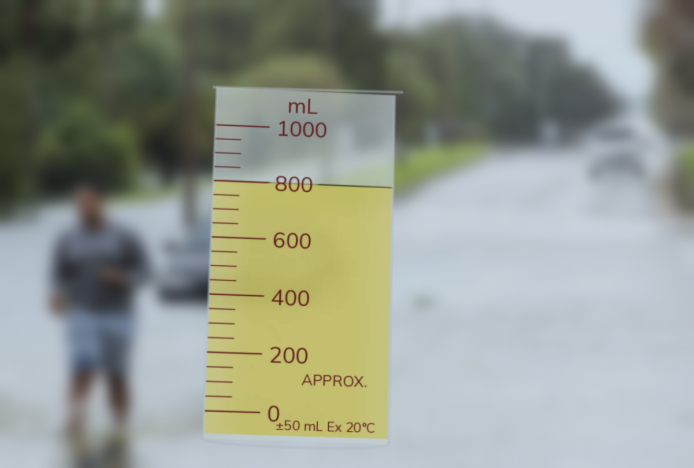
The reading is value=800 unit=mL
